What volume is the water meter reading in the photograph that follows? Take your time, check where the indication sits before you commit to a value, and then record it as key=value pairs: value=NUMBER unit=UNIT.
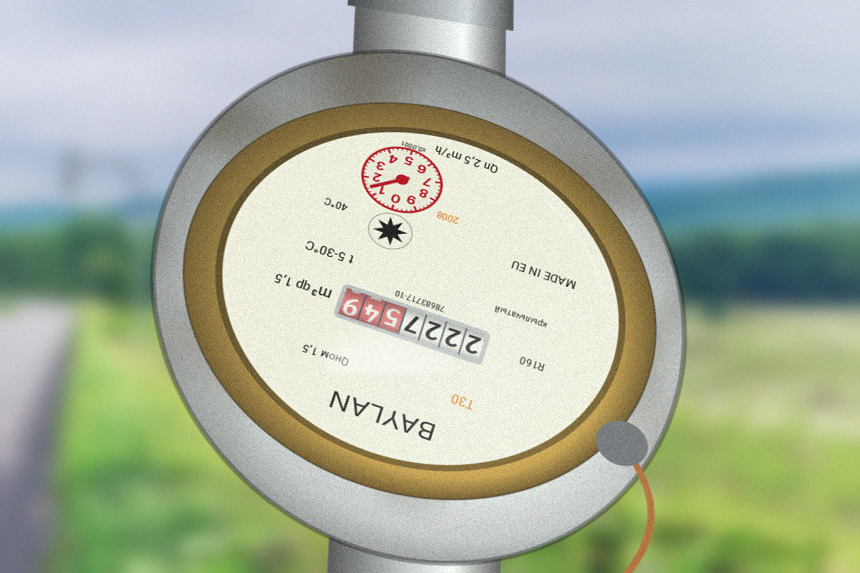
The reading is value=2227.5491 unit=m³
